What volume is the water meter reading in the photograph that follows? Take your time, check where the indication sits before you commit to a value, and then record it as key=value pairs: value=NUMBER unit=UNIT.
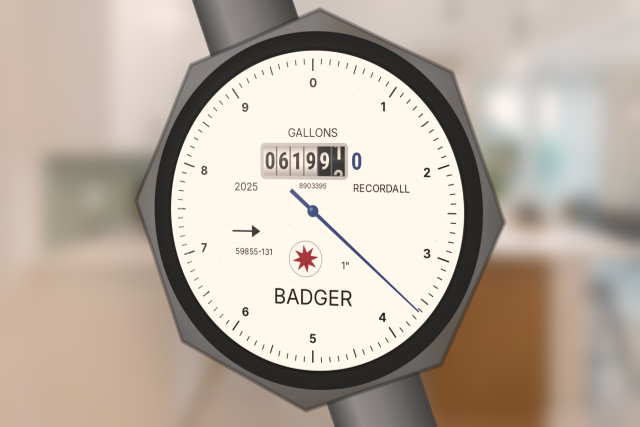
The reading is value=619913.6 unit=gal
